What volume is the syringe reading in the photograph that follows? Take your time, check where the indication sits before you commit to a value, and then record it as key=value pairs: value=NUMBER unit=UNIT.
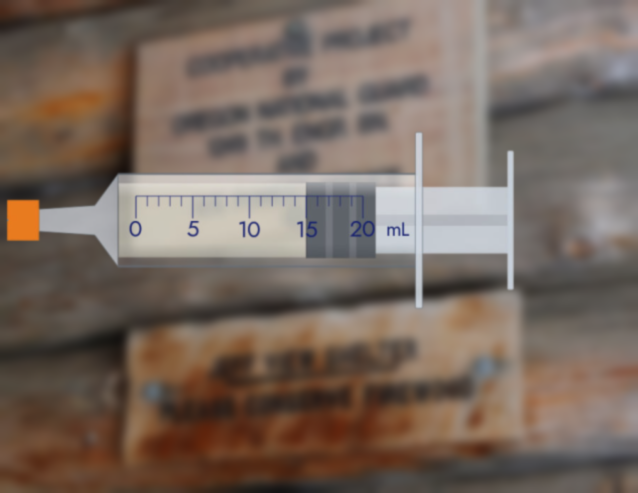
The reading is value=15 unit=mL
